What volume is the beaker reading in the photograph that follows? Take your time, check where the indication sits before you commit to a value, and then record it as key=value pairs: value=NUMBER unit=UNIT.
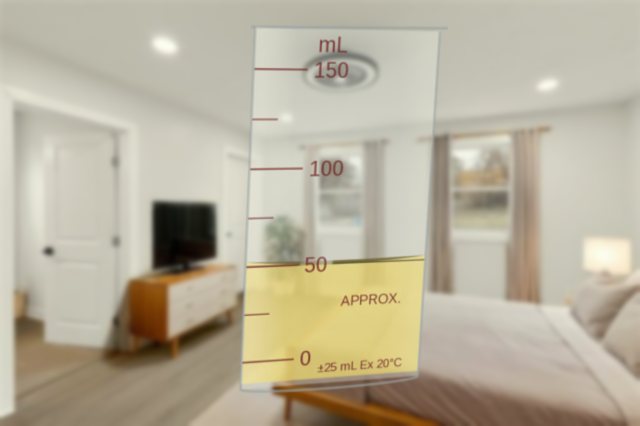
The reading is value=50 unit=mL
